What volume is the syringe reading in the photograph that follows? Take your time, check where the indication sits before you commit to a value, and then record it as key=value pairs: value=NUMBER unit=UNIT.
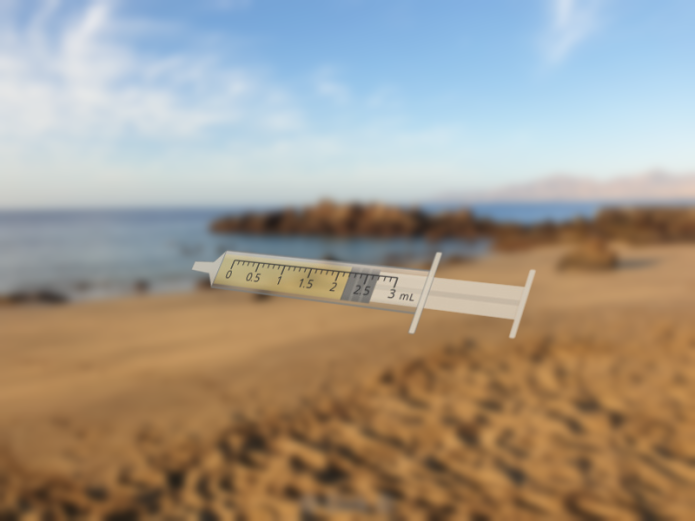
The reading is value=2.2 unit=mL
